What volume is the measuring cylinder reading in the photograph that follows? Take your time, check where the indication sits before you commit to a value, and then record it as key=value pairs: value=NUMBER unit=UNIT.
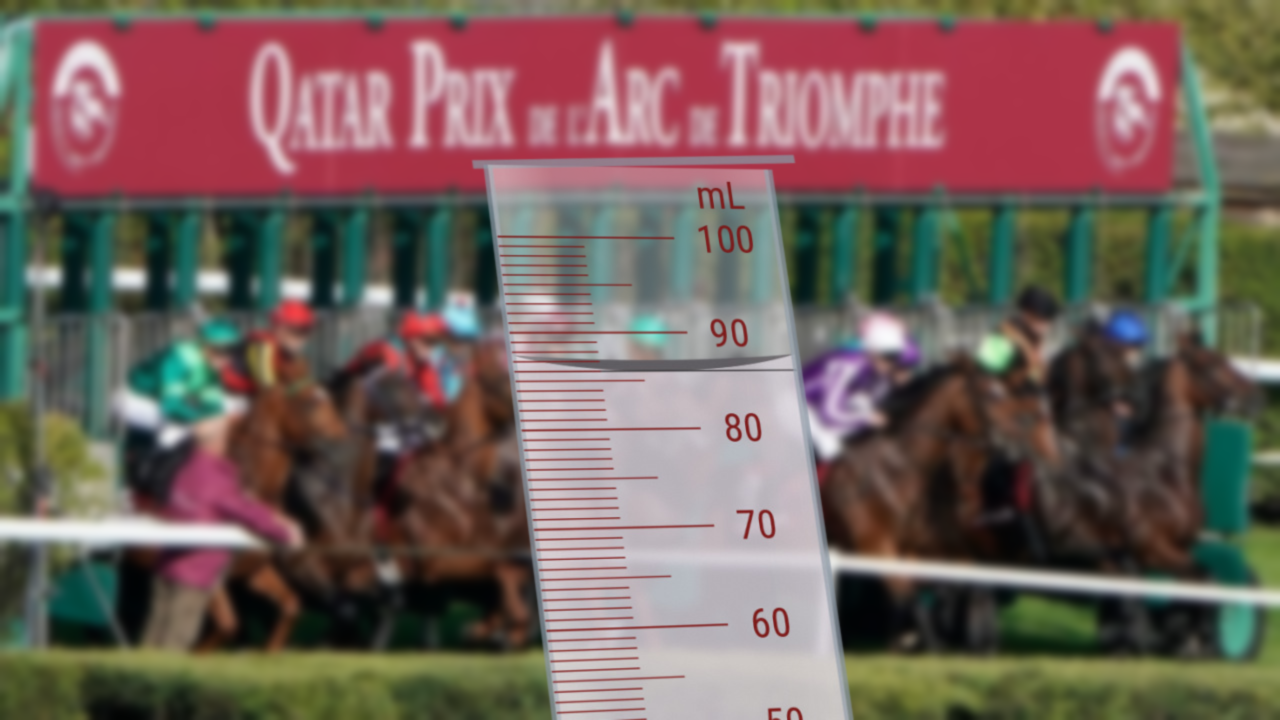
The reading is value=86 unit=mL
